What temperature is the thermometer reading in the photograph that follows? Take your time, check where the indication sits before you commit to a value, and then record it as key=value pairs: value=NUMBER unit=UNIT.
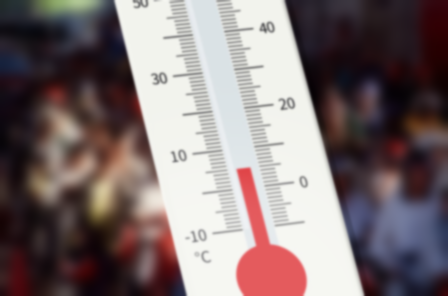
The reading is value=5 unit=°C
